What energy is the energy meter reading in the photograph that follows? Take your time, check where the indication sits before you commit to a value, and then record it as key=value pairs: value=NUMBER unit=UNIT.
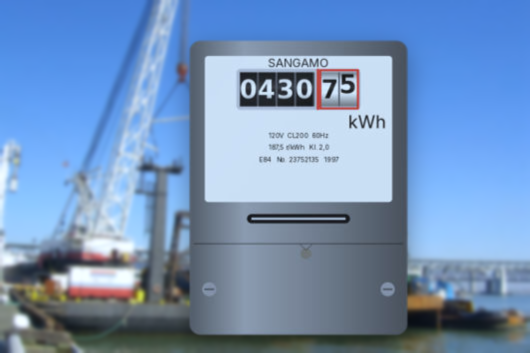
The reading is value=430.75 unit=kWh
